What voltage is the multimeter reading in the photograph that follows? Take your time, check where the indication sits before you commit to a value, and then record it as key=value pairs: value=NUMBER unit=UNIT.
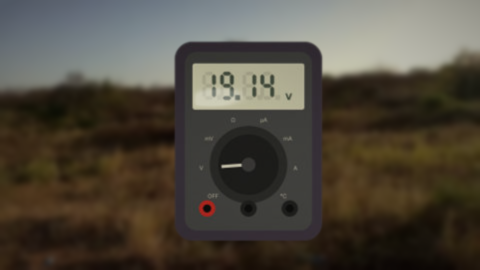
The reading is value=19.14 unit=V
